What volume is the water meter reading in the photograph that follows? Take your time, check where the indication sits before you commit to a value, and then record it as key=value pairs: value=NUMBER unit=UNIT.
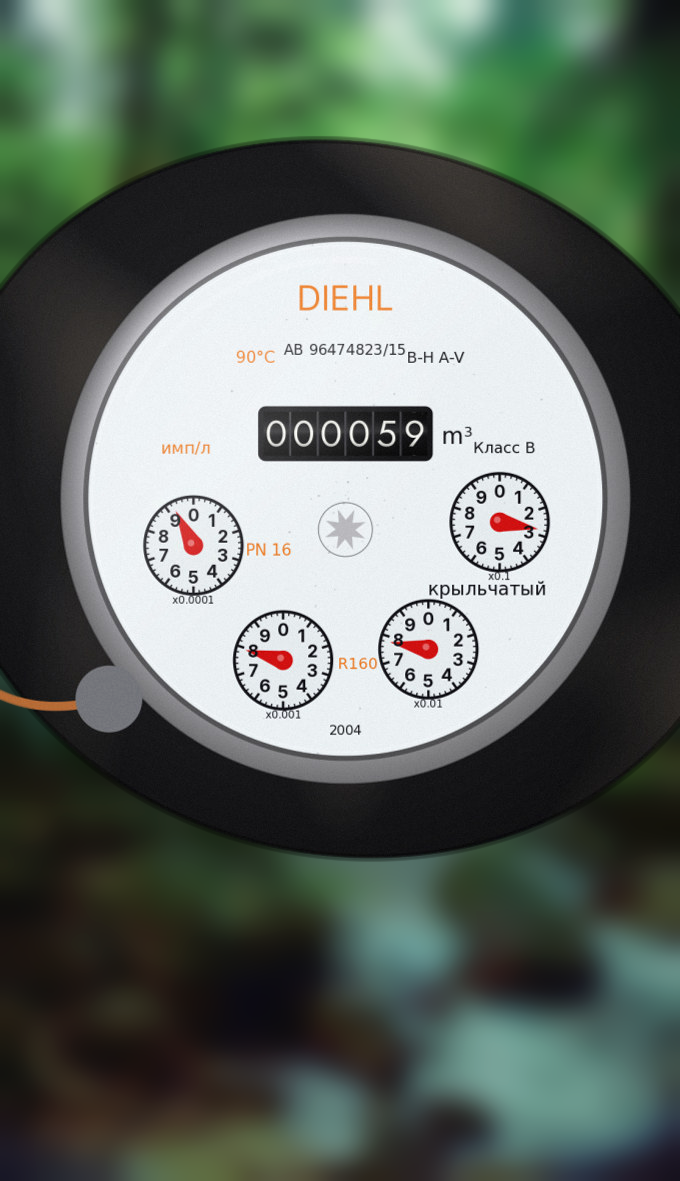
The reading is value=59.2779 unit=m³
